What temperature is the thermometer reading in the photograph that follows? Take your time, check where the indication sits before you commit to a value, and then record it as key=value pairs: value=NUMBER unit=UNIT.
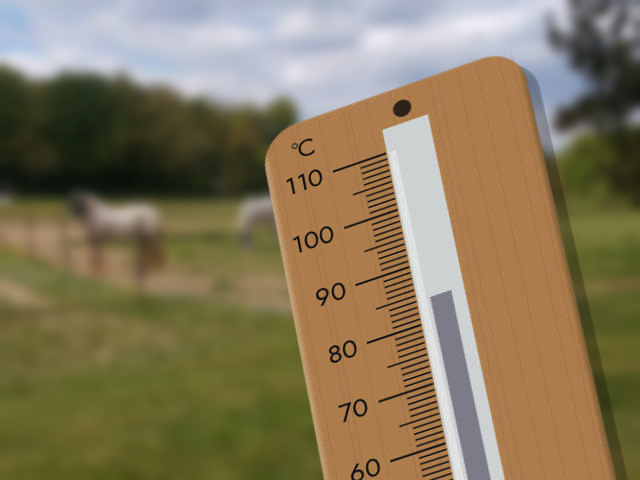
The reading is value=84 unit=°C
